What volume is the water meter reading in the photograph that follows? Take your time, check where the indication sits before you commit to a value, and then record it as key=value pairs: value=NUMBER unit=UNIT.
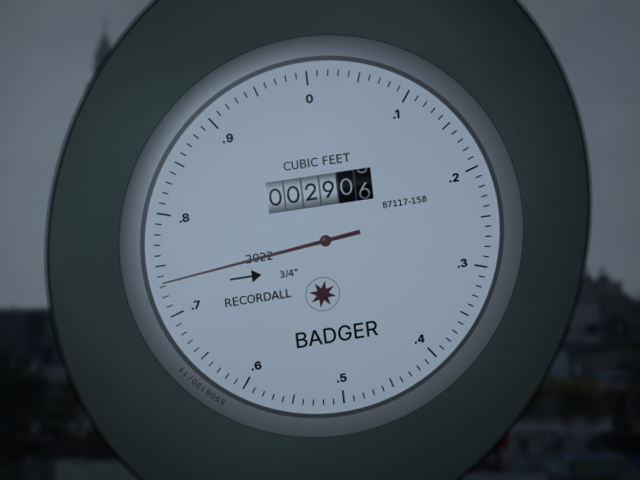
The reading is value=2905.73 unit=ft³
